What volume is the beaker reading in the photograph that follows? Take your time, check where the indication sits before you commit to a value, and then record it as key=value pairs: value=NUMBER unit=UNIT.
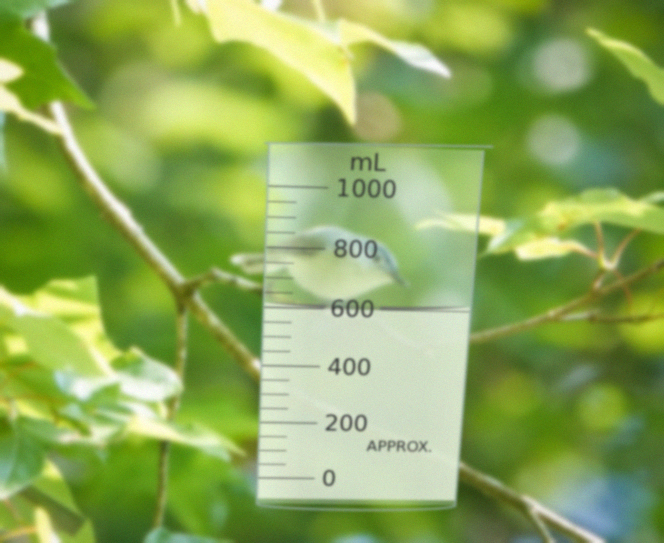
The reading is value=600 unit=mL
